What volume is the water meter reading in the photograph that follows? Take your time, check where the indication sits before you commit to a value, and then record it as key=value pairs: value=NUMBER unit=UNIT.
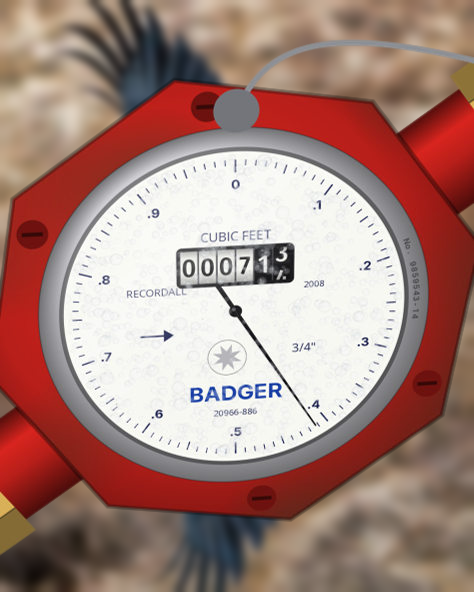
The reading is value=713.41 unit=ft³
